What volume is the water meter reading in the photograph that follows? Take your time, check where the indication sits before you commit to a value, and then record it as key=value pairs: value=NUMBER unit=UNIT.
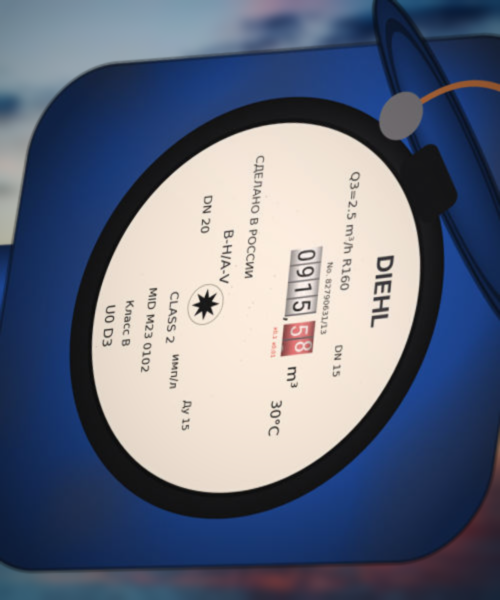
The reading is value=915.58 unit=m³
